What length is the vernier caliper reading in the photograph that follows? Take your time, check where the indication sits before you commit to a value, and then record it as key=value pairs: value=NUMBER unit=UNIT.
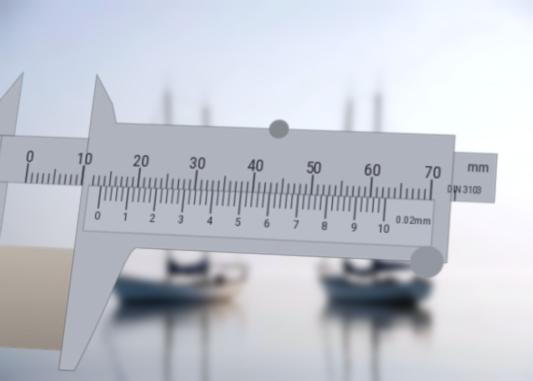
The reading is value=13.5 unit=mm
